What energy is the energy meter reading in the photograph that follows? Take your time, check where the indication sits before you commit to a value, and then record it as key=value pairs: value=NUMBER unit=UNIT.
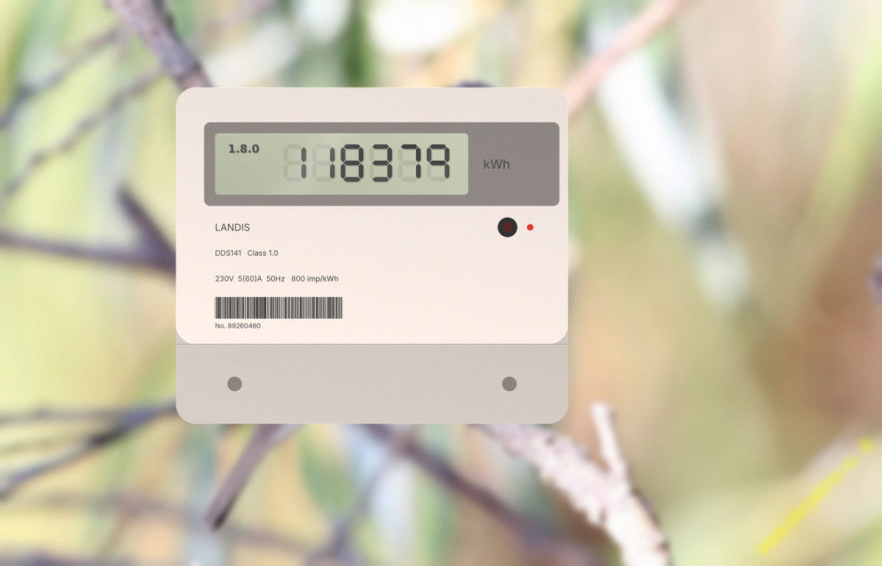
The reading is value=118379 unit=kWh
